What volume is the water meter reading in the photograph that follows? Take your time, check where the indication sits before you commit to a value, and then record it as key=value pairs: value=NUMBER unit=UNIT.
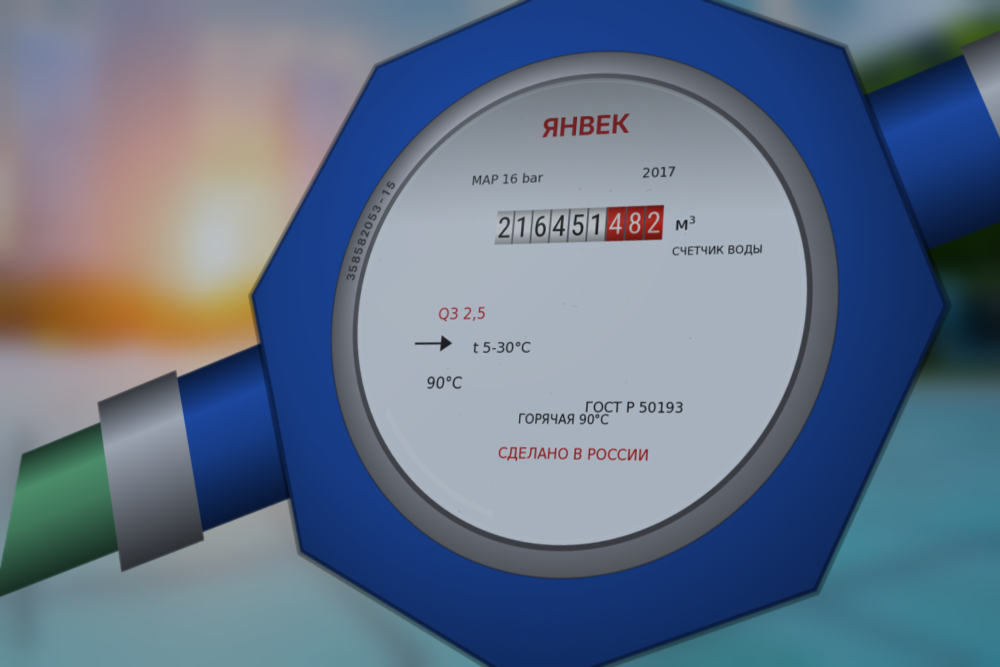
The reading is value=216451.482 unit=m³
